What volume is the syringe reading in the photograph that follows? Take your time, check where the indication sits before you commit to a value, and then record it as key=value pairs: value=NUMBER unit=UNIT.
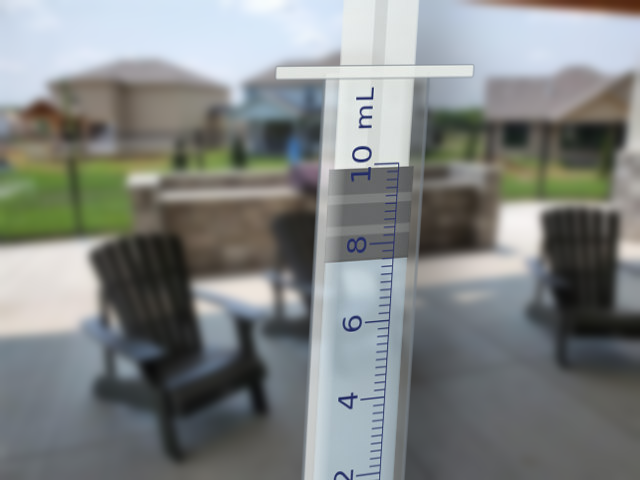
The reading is value=7.6 unit=mL
